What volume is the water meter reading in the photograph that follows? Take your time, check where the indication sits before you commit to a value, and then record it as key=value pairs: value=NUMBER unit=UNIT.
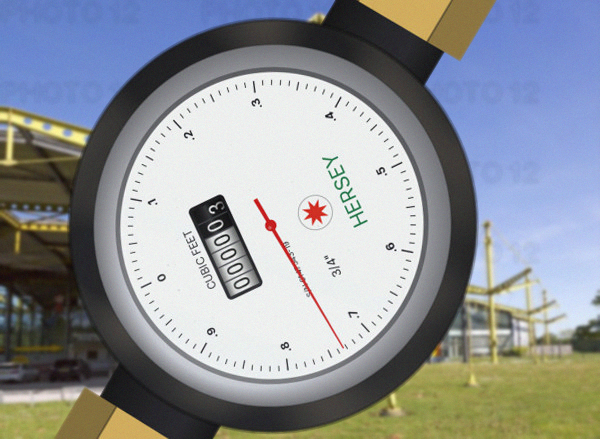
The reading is value=2.73 unit=ft³
